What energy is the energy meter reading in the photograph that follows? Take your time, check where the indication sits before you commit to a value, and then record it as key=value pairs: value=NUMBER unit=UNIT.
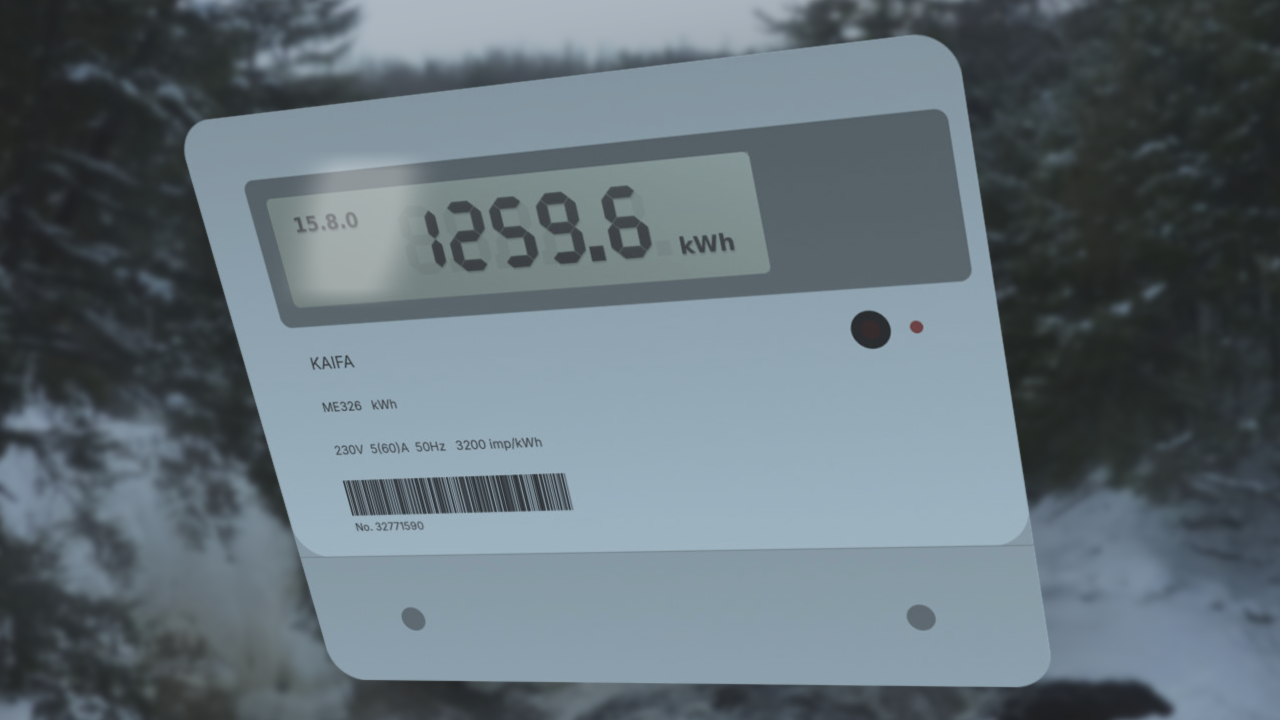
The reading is value=1259.6 unit=kWh
